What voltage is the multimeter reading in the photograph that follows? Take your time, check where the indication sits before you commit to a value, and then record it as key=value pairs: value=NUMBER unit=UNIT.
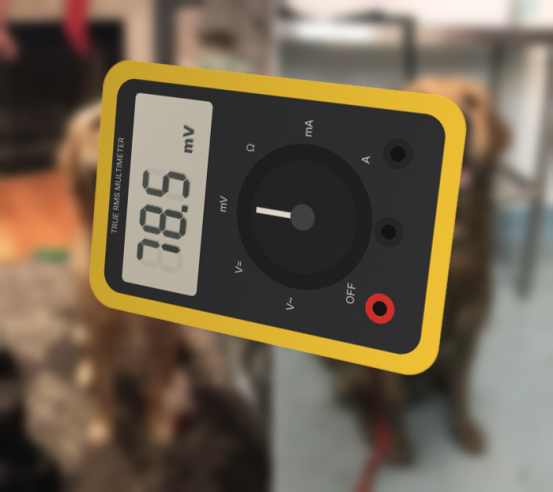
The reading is value=78.5 unit=mV
